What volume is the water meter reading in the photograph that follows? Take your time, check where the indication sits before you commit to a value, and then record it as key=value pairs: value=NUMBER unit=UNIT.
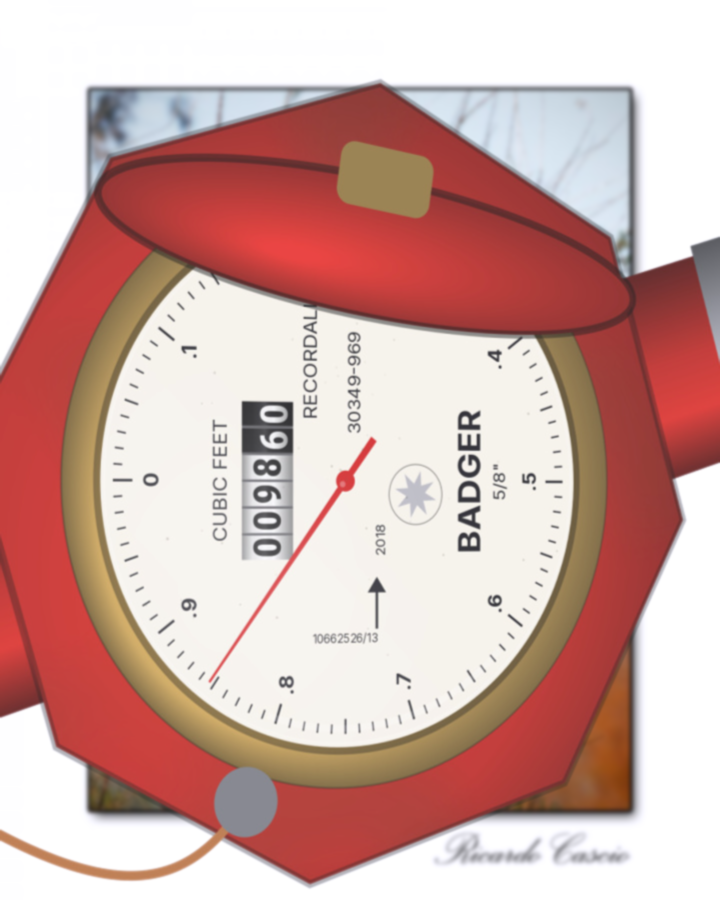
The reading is value=9859.85 unit=ft³
